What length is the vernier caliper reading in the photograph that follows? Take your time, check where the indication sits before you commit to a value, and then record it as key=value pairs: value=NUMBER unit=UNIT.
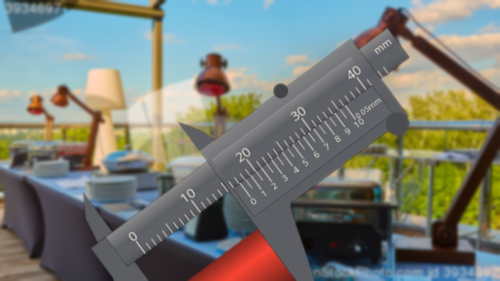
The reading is value=17.2 unit=mm
